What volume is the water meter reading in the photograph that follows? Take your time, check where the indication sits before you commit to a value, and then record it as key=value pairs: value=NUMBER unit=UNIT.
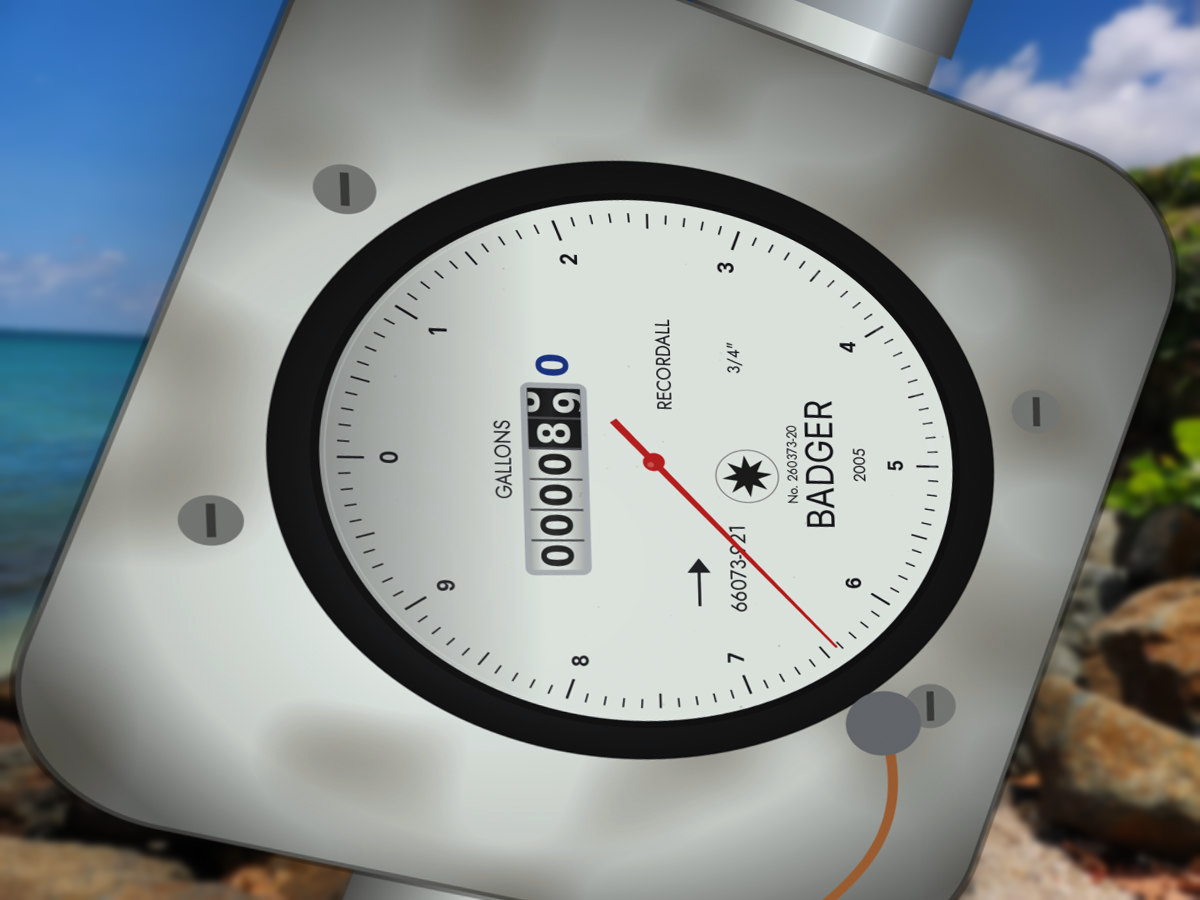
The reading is value=886.4 unit=gal
